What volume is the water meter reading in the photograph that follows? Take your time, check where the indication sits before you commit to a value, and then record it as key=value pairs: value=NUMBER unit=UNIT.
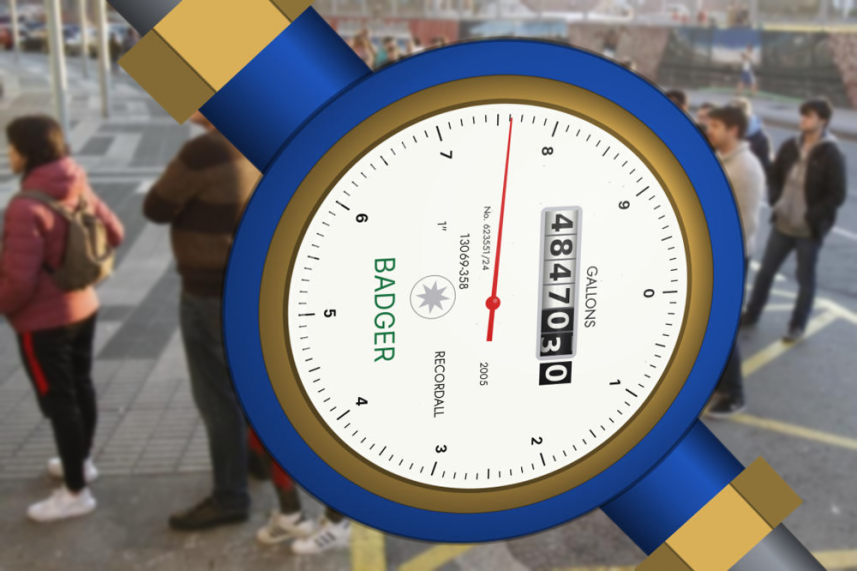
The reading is value=4847027.6 unit=gal
